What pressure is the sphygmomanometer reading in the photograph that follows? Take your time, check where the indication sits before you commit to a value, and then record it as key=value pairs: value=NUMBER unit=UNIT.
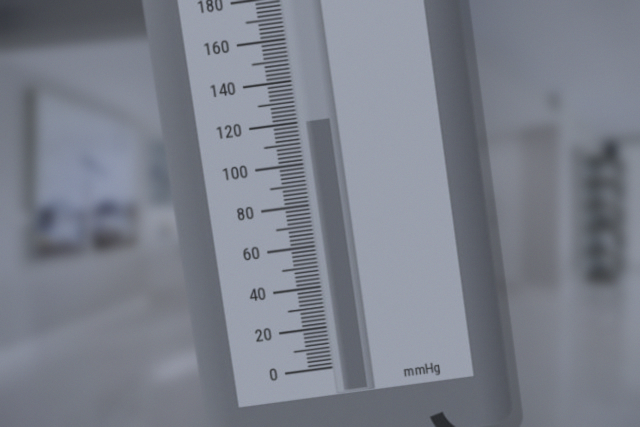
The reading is value=120 unit=mmHg
